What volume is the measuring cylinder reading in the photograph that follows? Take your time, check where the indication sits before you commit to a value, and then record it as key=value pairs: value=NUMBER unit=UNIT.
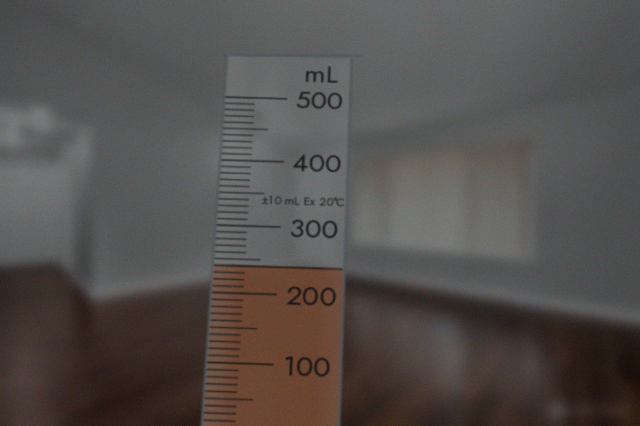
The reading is value=240 unit=mL
